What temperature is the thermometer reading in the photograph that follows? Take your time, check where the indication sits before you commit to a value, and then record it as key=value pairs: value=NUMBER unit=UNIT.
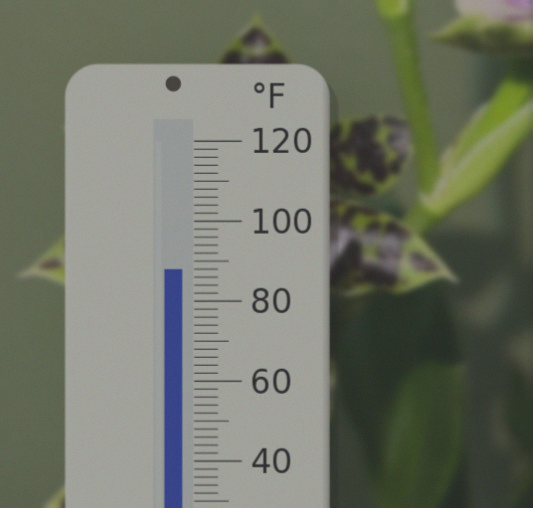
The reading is value=88 unit=°F
